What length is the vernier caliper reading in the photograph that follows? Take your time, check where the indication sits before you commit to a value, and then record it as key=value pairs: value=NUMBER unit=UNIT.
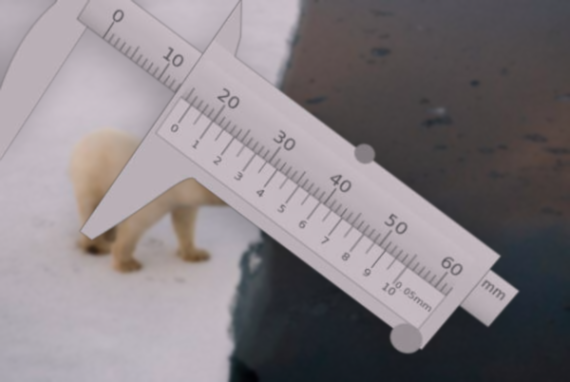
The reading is value=16.0 unit=mm
